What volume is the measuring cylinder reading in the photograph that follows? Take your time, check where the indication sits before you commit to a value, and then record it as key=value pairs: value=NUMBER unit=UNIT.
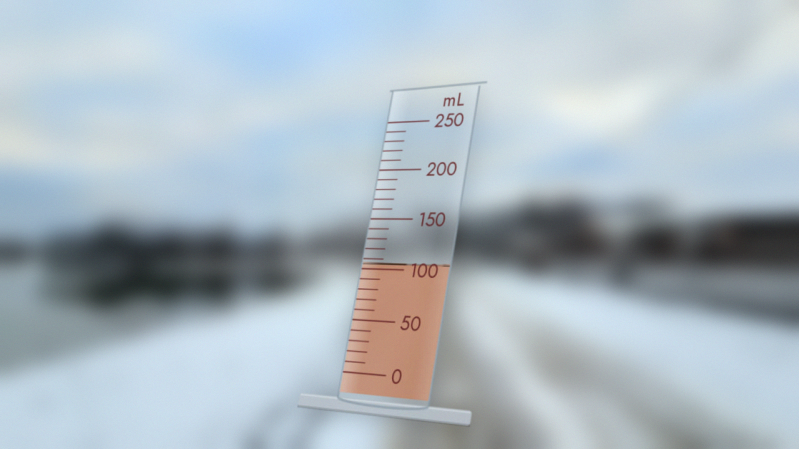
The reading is value=105 unit=mL
